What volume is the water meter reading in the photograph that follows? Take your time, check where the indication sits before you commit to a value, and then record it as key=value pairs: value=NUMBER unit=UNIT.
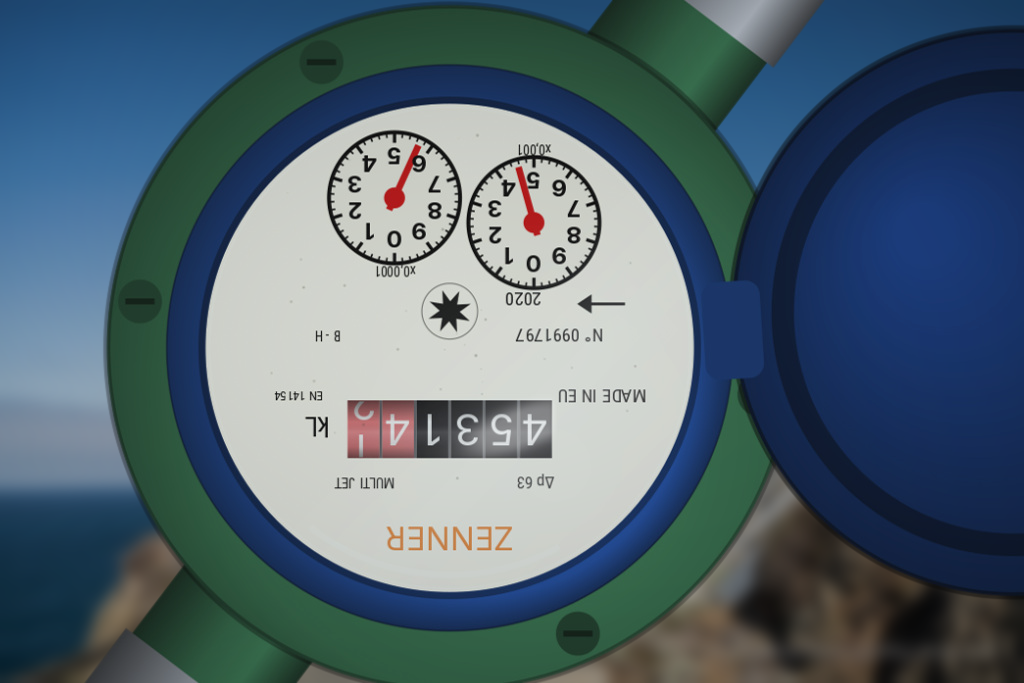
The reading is value=4531.4145 unit=kL
